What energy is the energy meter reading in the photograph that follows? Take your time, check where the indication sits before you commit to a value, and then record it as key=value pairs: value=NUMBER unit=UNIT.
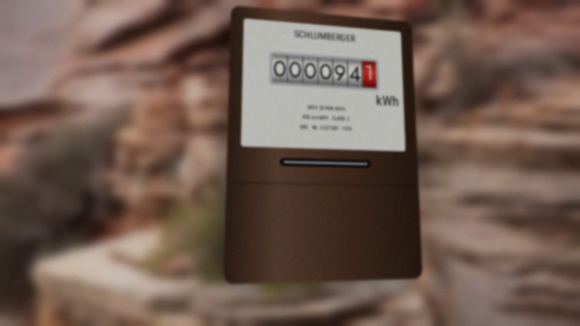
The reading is value=94.1 unit=kWh
